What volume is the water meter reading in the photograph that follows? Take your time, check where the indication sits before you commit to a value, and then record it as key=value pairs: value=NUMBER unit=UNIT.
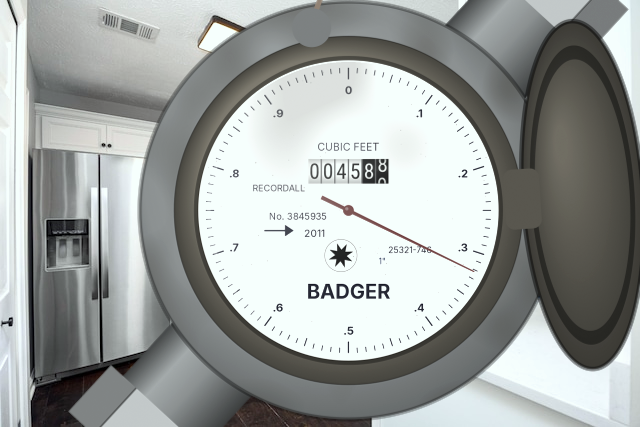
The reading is value=4588.32 unit=ft³
